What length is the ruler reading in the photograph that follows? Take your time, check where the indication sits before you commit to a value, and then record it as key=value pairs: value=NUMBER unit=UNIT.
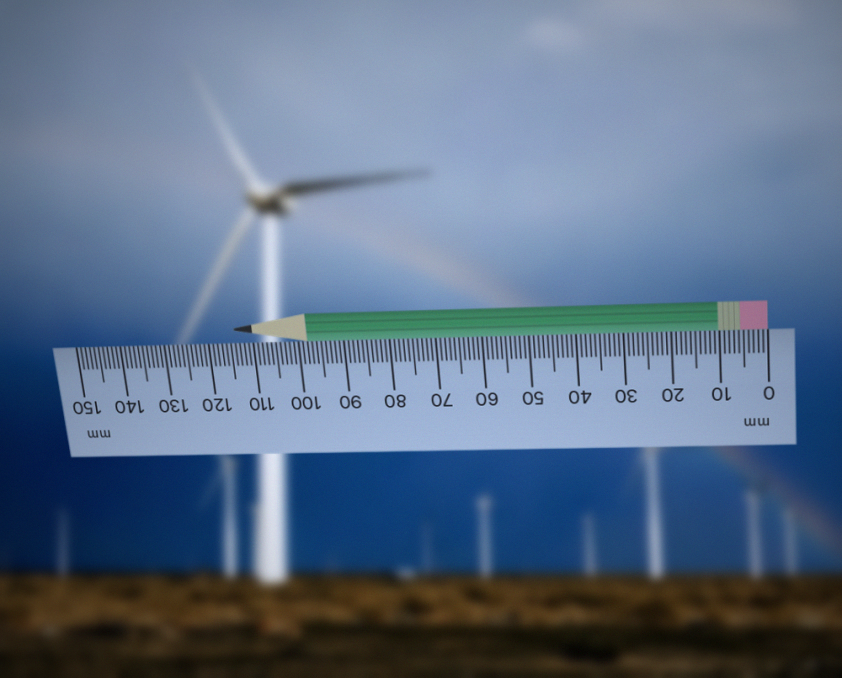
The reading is value=114 unit=mm
